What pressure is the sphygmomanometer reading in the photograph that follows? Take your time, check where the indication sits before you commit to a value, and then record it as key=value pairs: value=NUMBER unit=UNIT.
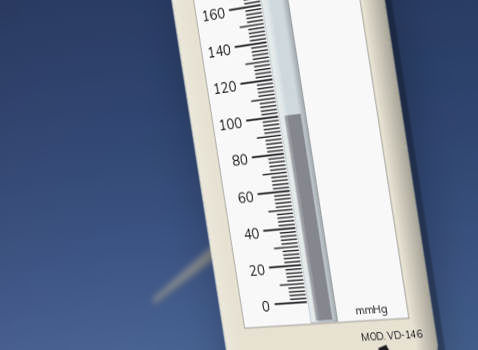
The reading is value=100 unit=mmHg
